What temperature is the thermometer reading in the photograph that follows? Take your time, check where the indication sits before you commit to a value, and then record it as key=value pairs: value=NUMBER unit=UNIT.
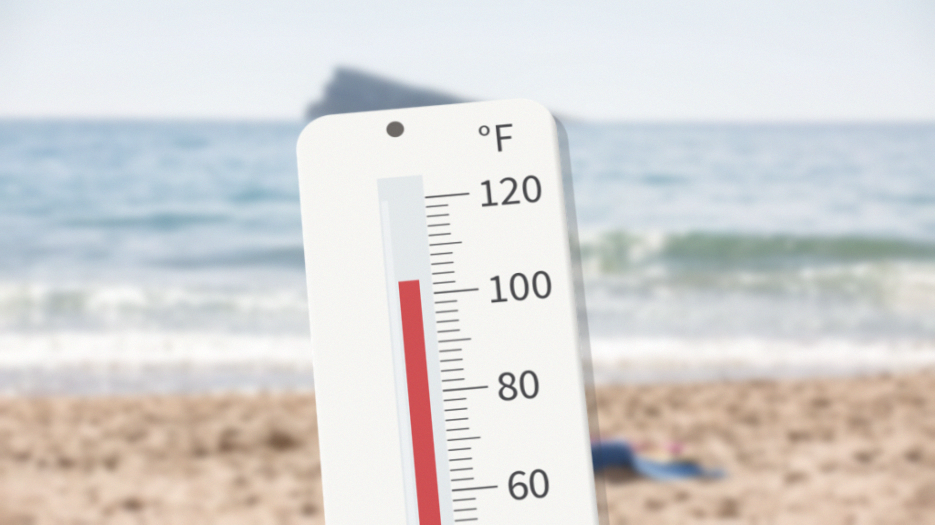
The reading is value=103 unit=°F
